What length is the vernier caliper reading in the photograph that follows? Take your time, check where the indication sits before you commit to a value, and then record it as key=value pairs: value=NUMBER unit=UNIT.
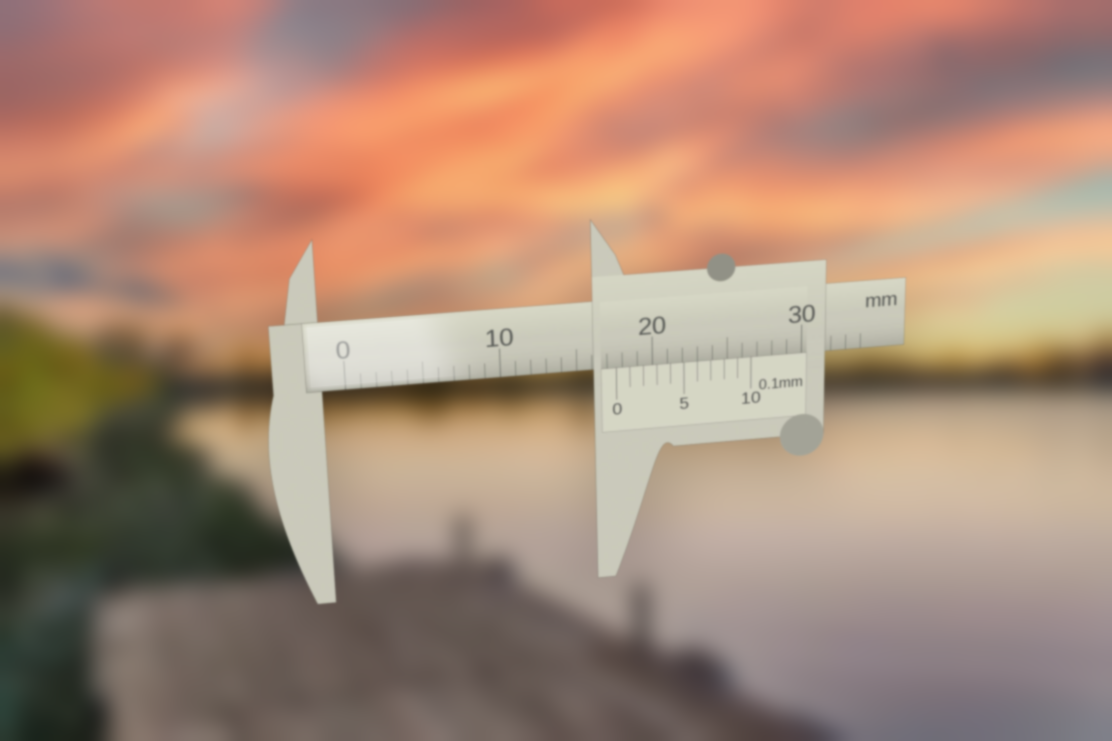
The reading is value=17.6 unit=mm
